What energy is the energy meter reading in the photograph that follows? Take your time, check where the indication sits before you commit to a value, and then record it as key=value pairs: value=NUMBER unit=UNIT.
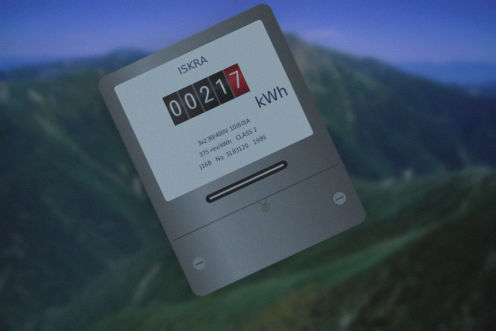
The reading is value=21.7 unit=kWh
